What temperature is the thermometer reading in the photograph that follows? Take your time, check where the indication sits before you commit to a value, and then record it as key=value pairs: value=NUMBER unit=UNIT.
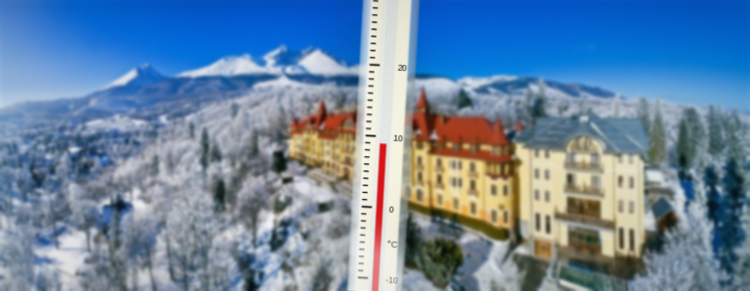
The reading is value=9 unit=°C
